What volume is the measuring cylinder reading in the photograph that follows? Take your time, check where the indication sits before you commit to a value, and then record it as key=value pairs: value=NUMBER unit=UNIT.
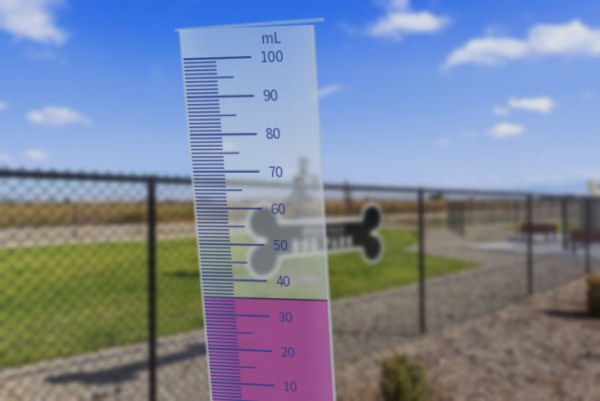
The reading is value=35 unit=mL
